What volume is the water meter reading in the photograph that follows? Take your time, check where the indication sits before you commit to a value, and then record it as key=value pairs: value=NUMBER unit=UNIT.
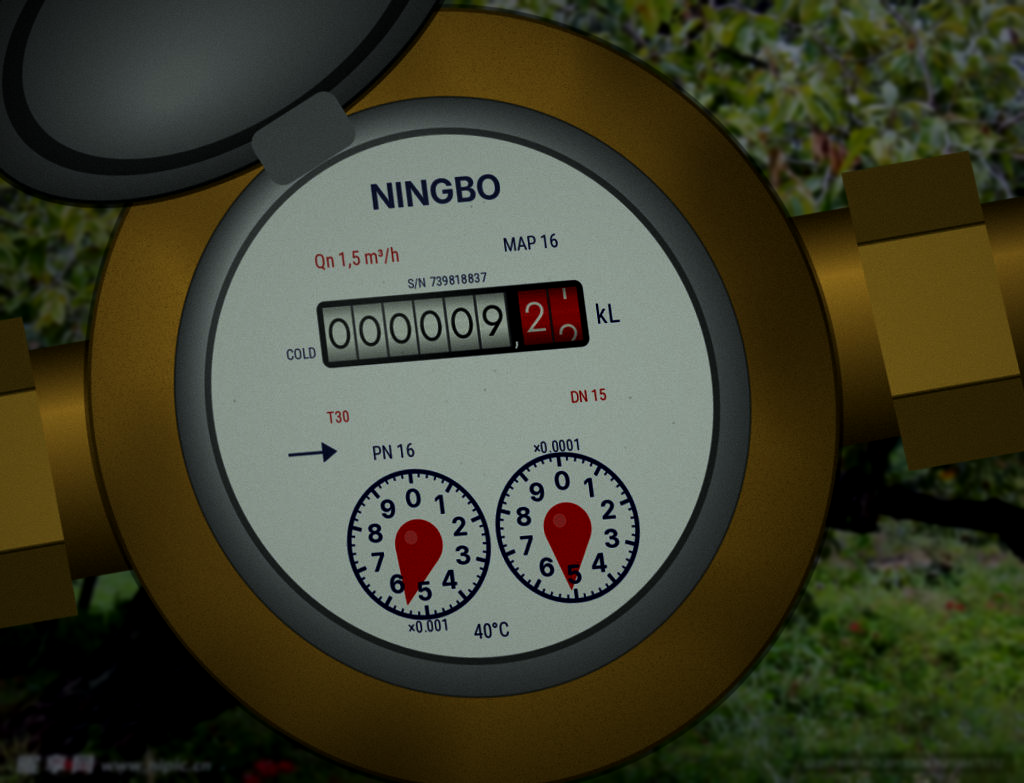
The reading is value=9.2155 unit=kL
